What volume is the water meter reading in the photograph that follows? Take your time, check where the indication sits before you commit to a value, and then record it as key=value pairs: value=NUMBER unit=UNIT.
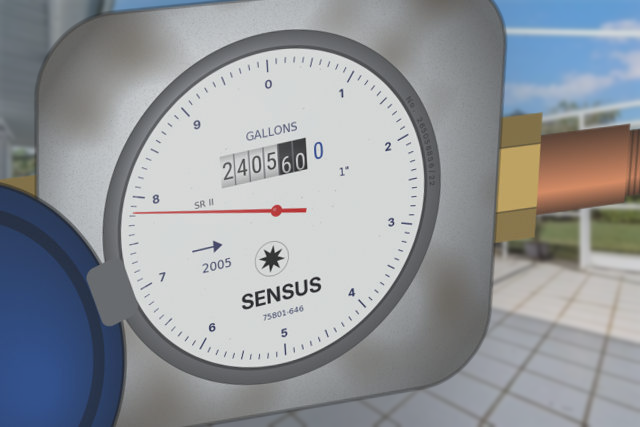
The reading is value=2405597.8 unit=gal
